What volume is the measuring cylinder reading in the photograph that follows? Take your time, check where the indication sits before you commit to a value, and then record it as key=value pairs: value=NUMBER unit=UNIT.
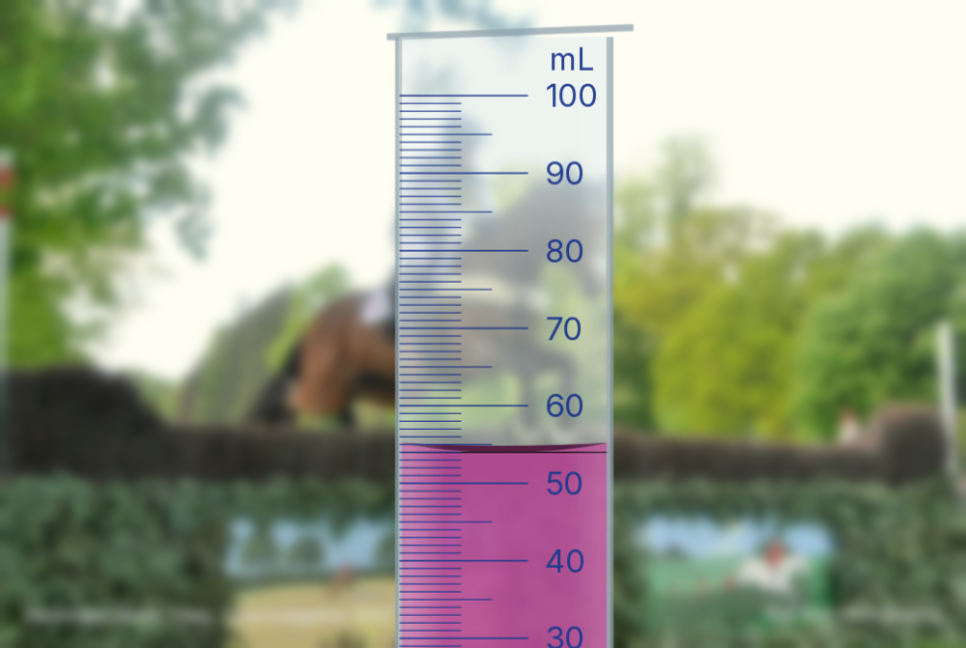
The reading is value=54 unit=mL
